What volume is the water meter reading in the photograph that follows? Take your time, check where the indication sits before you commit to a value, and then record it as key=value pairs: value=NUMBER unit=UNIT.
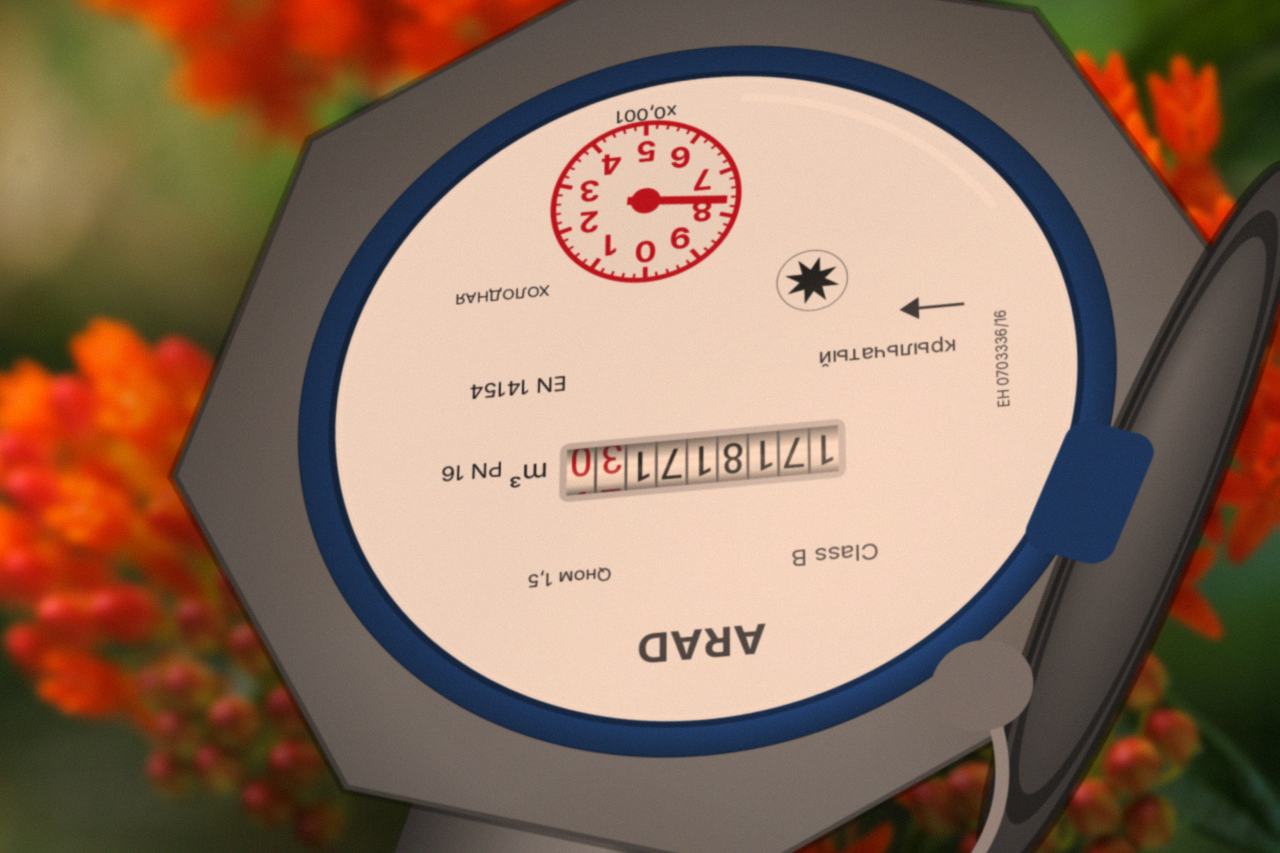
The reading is value=1718171.297 unit=m³
